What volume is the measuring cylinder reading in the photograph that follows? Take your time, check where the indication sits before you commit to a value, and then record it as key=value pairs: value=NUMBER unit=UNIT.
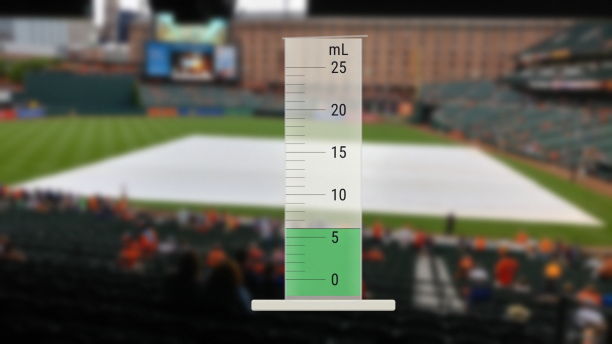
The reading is value=6 unit=mL
